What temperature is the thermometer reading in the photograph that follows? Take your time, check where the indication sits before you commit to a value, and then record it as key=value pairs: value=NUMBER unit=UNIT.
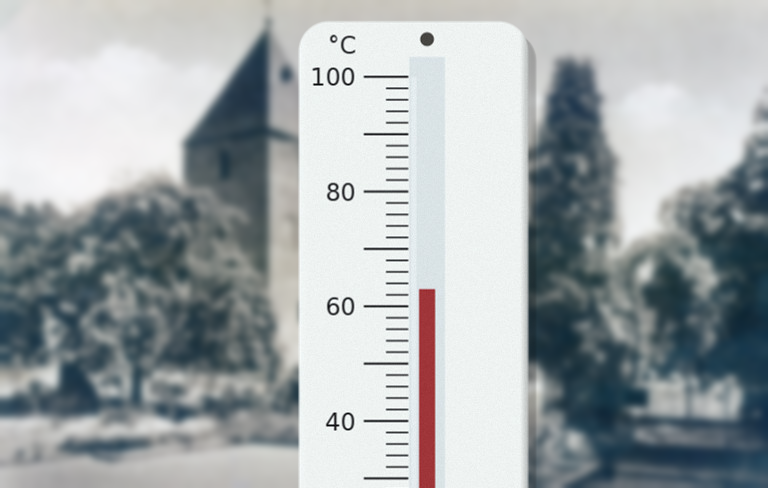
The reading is value=63 unit=°C
